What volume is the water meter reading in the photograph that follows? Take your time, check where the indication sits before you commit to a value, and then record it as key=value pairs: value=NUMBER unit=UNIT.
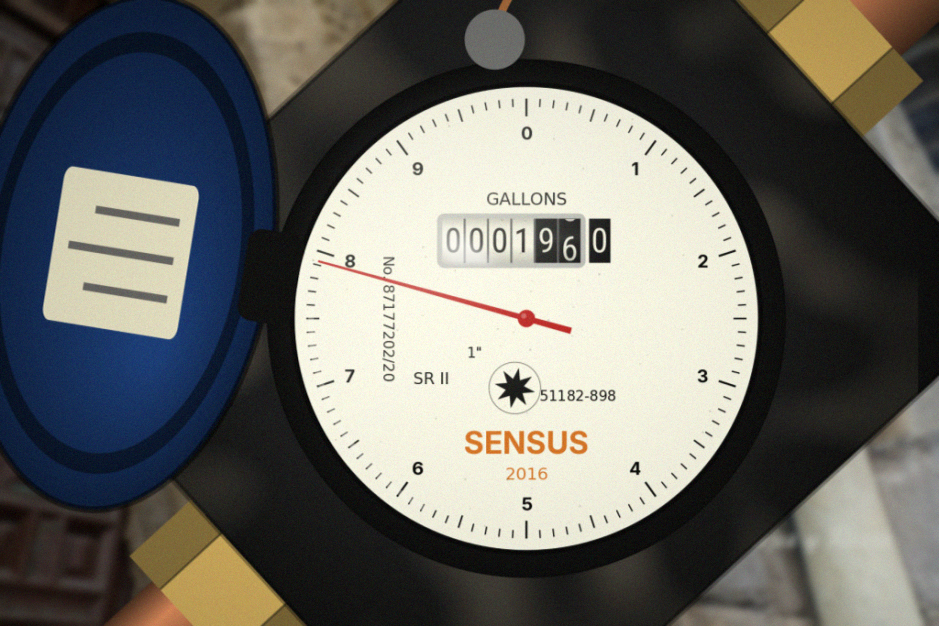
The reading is value=1957.9 unit=gal
